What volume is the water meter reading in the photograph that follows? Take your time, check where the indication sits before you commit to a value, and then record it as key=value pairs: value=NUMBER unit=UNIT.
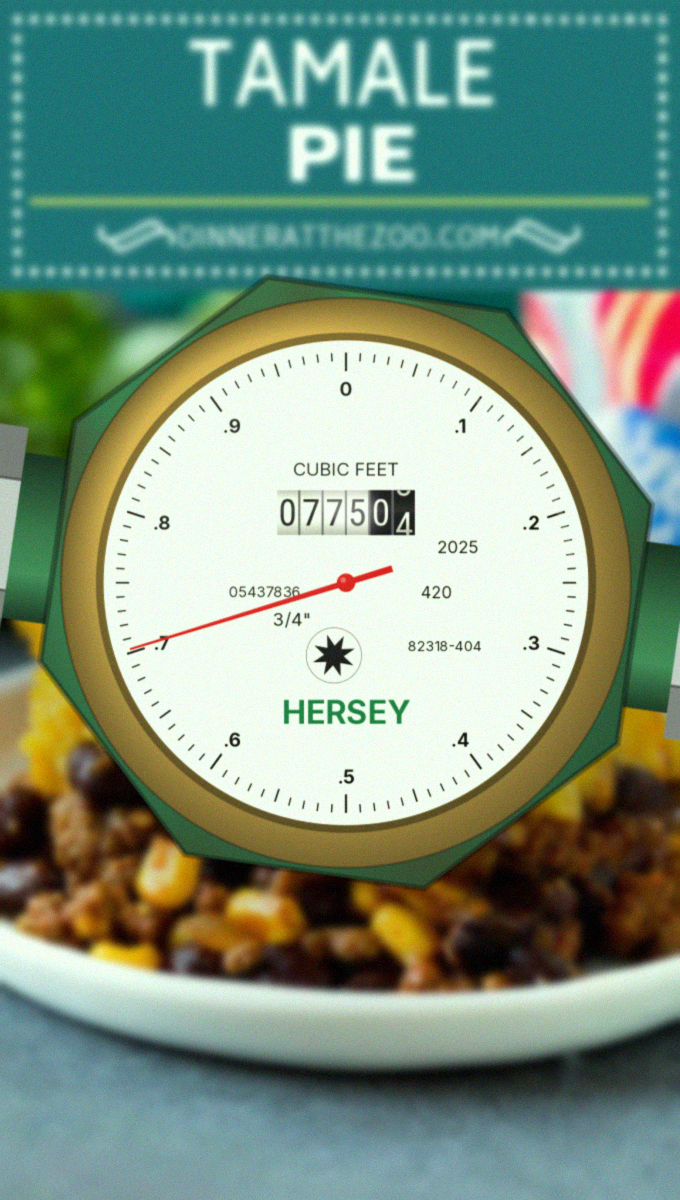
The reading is value=77503.70 unit=ft³
